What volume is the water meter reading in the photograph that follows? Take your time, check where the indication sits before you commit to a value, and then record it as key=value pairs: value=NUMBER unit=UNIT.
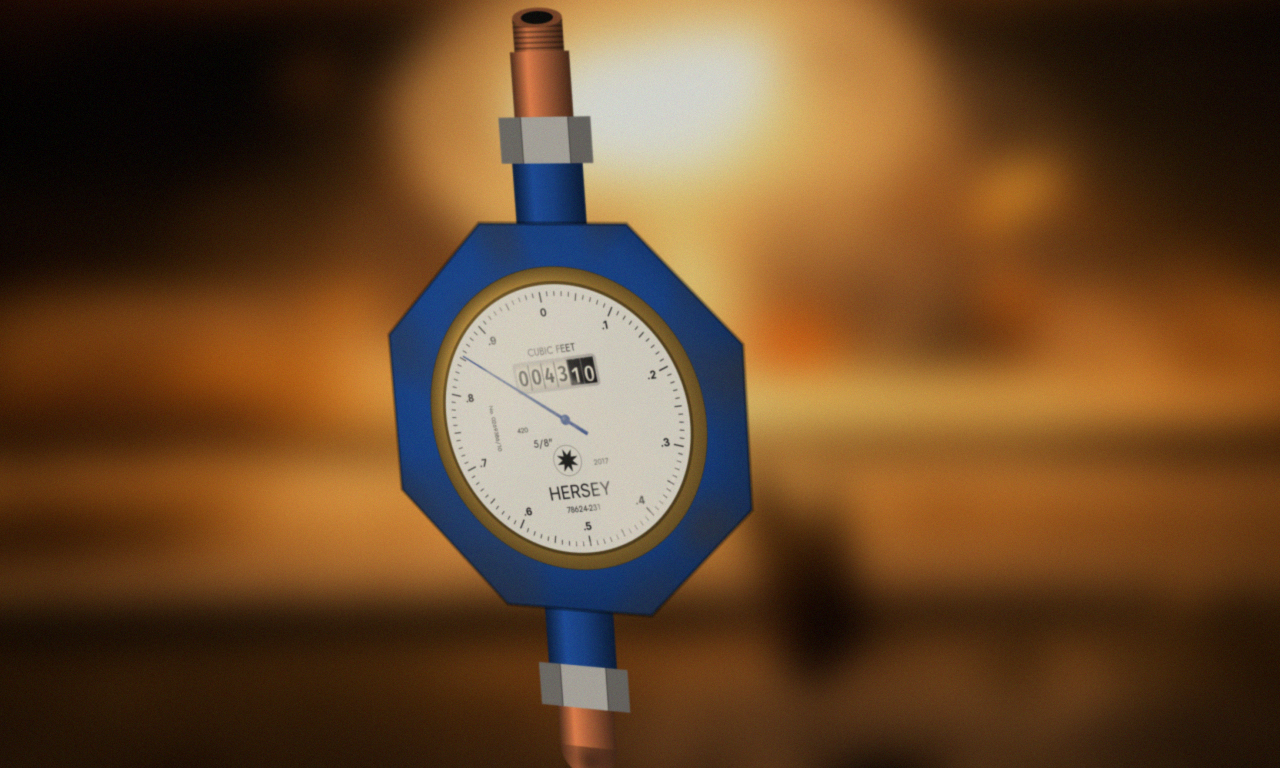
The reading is value=4309.85 unit=ft³
